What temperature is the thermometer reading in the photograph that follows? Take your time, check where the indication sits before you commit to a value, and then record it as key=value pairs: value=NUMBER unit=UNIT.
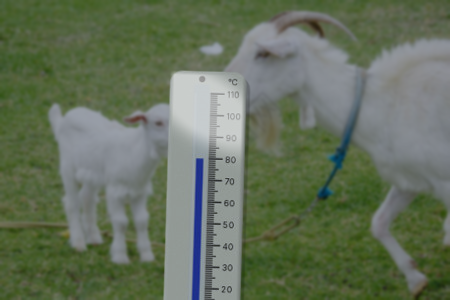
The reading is value=80 unit=°C
